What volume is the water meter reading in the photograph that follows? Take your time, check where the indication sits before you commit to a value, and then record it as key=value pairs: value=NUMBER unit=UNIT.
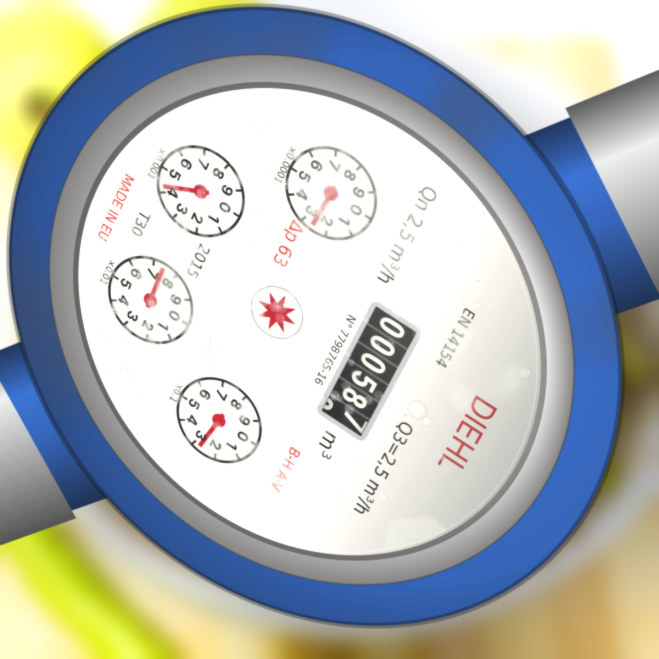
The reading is value=587.2742 unit=m³
